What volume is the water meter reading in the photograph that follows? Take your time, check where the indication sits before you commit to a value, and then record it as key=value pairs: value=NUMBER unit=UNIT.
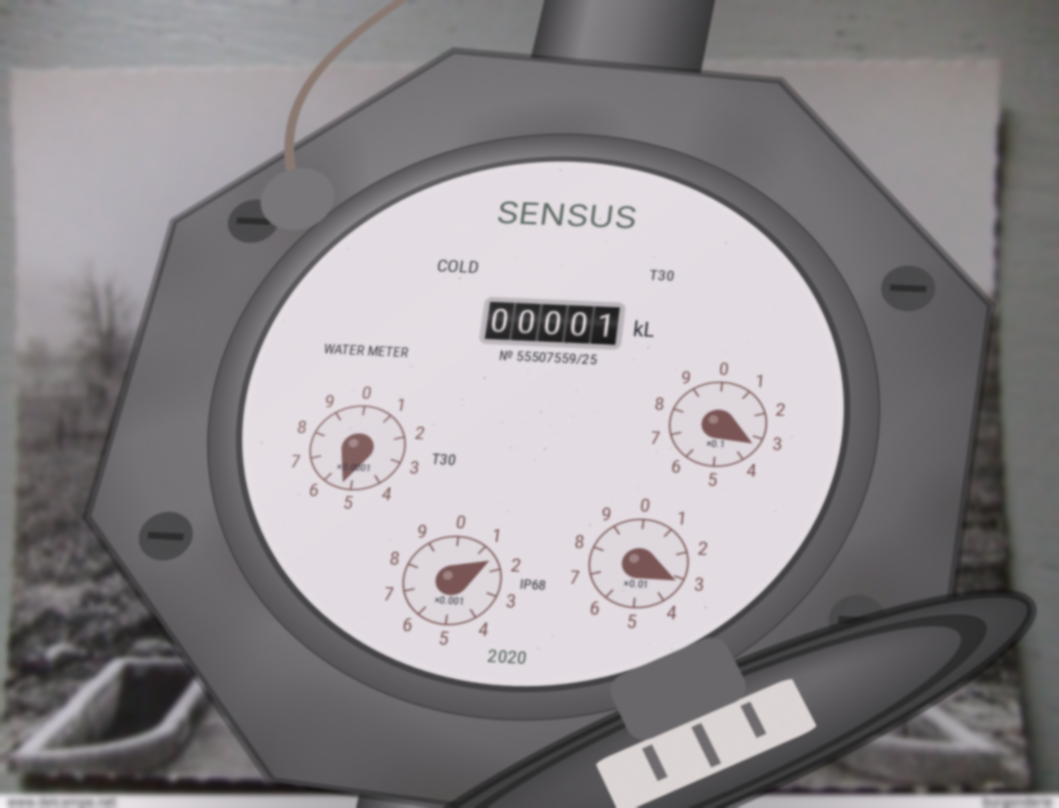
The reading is value=1.3315 unit=kL
